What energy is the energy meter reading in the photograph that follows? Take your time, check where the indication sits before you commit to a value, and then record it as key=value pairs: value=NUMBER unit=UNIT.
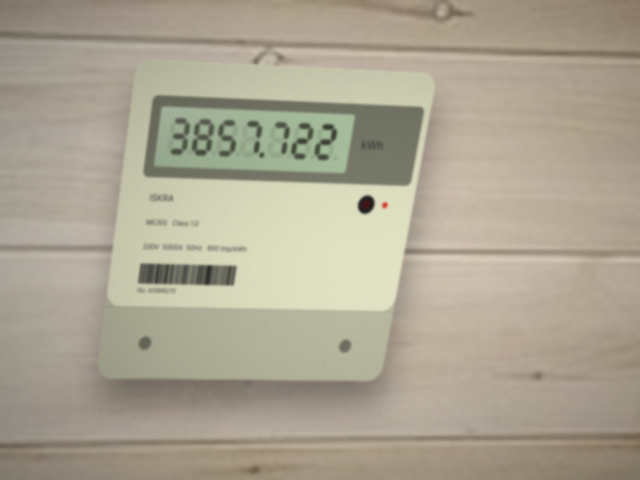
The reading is value=3857.722 unit=kWh
